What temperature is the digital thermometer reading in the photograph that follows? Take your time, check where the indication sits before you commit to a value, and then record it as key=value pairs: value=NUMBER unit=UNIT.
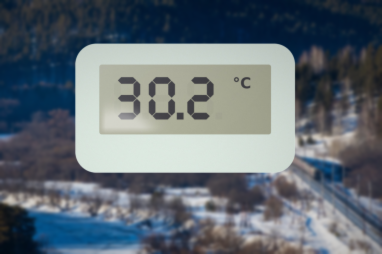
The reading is value=30.2 unit=°C
